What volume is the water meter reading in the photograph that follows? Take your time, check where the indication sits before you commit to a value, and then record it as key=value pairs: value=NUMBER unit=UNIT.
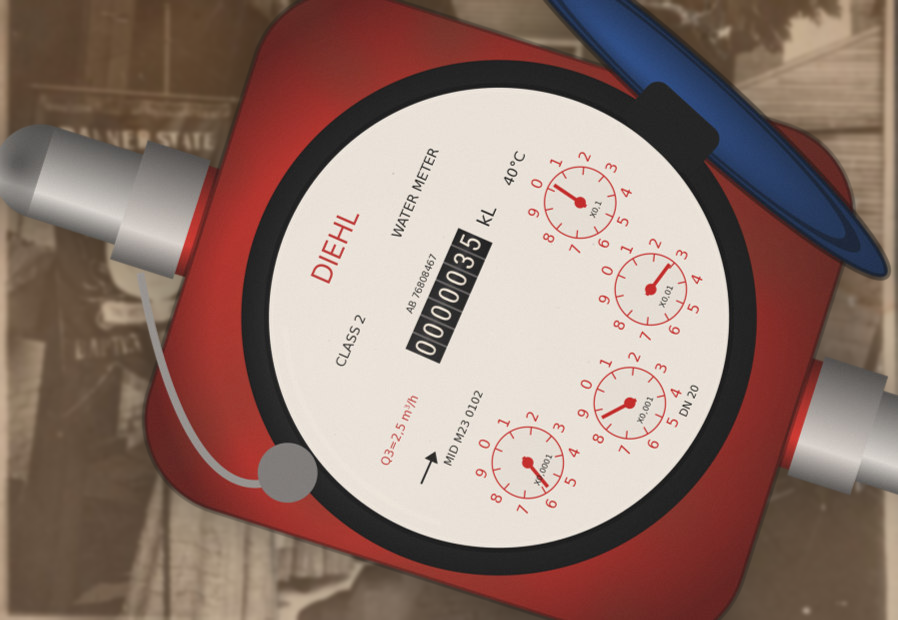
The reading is value=35.0285 unit=kL
